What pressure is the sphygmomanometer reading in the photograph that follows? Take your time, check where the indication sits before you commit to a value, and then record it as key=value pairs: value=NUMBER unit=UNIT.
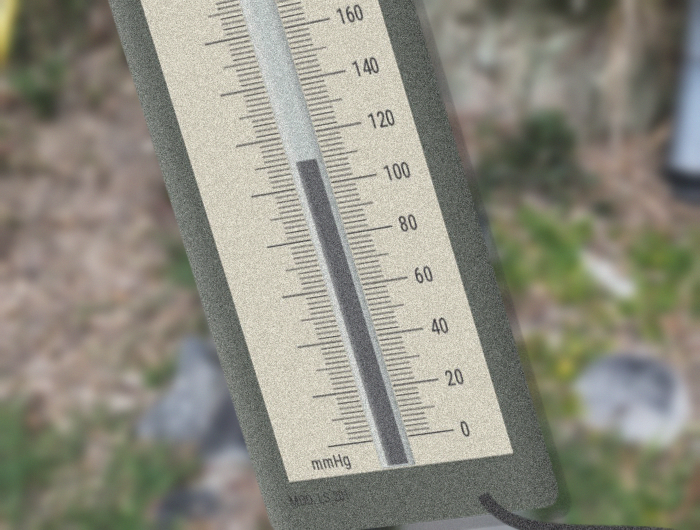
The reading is value=110 unit=mmHg
